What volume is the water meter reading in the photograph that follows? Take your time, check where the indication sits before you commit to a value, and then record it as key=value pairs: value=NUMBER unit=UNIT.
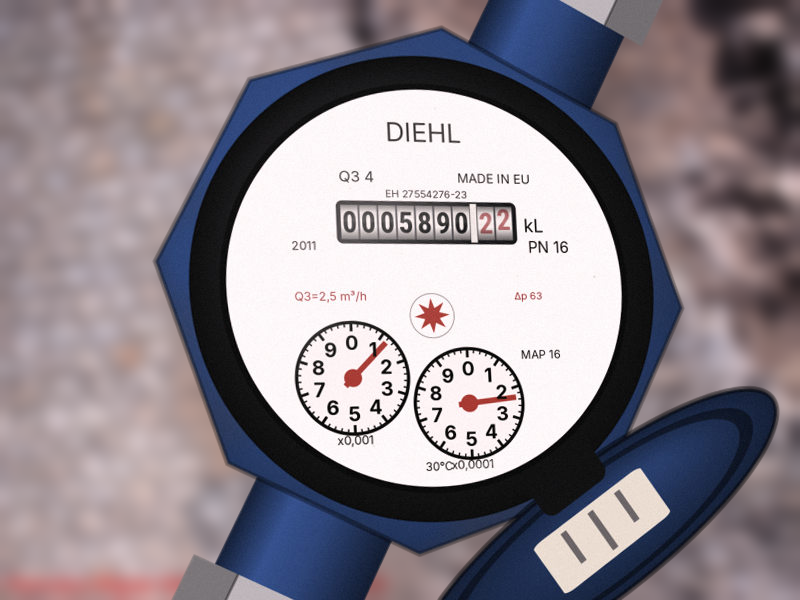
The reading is value=5890.2212 unit=kL
